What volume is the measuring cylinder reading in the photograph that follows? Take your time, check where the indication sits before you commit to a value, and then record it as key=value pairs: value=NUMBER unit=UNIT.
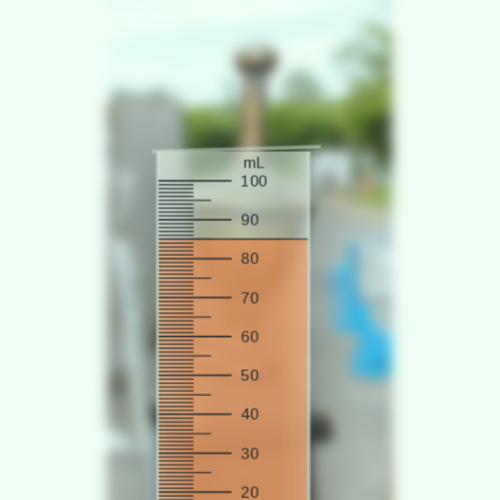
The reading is value=85 unit=mL
